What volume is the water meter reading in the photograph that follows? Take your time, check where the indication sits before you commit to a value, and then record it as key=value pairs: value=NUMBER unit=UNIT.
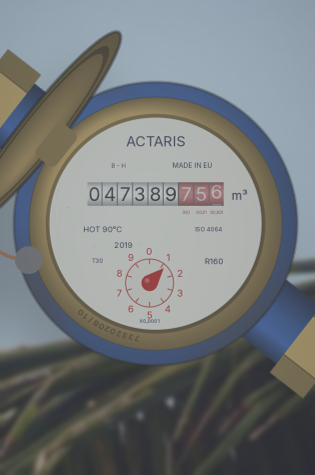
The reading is value=47389.7561 unit=m³
